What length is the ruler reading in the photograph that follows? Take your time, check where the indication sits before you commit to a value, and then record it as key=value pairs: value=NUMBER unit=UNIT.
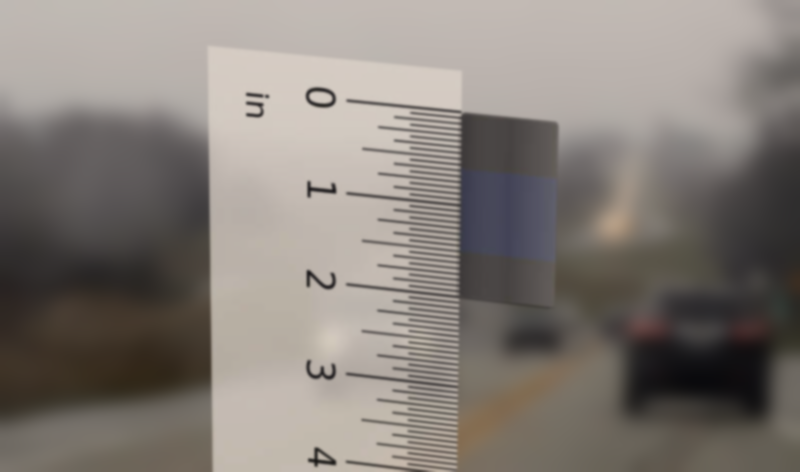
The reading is value=2 unit=in
